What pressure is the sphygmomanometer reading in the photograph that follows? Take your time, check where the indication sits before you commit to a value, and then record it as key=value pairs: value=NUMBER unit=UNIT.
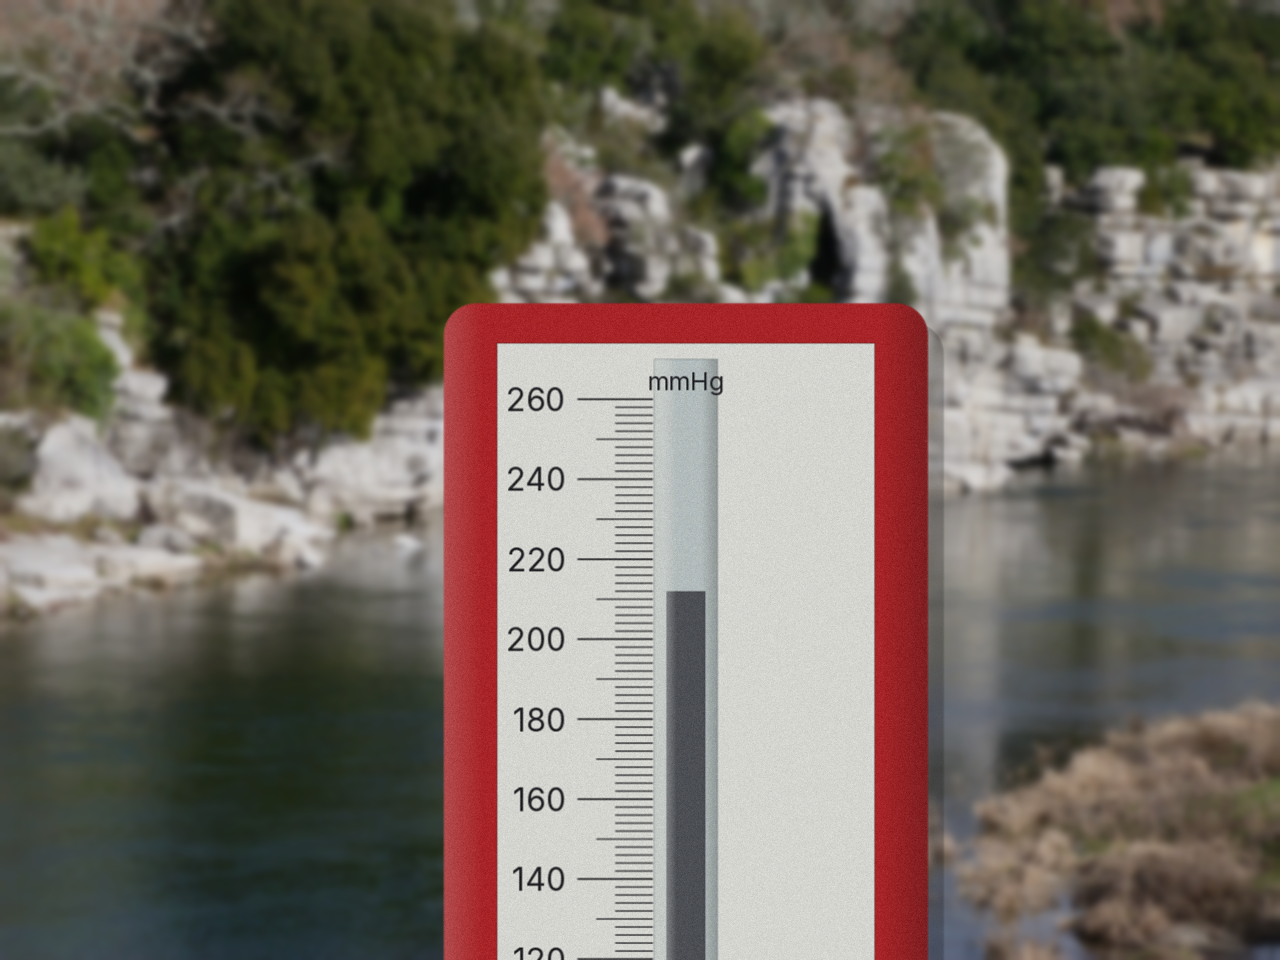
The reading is value=212 unit=mmHg
